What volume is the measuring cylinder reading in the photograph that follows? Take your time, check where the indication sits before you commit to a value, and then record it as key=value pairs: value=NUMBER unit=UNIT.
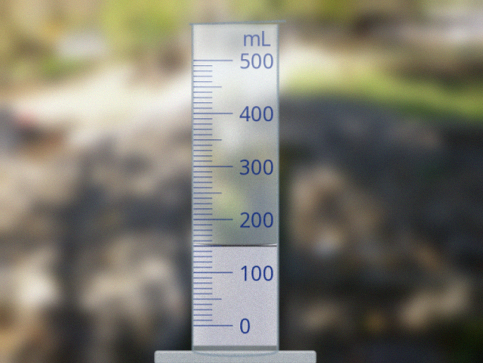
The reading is value=150 unit=mL
